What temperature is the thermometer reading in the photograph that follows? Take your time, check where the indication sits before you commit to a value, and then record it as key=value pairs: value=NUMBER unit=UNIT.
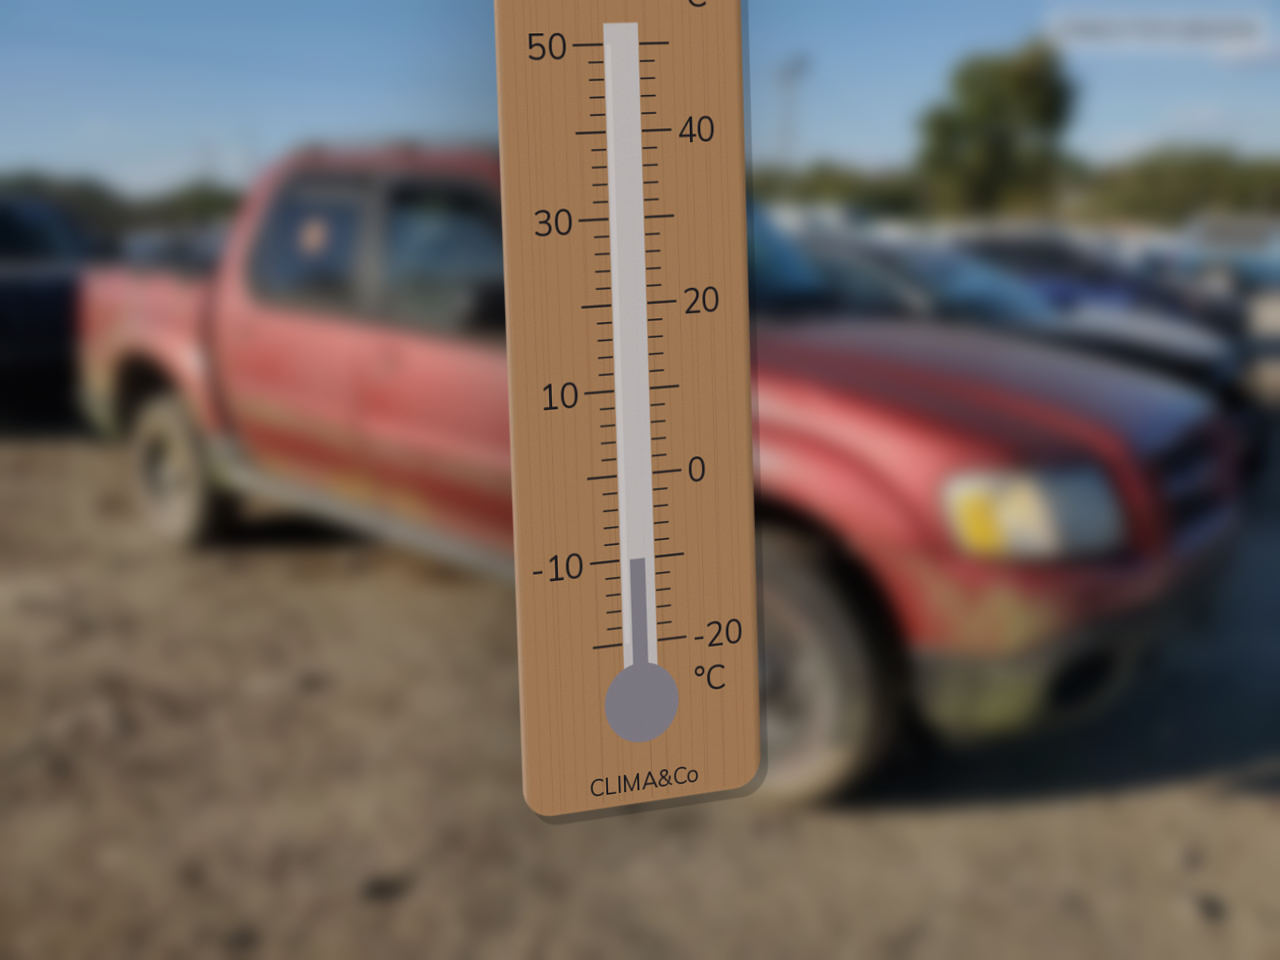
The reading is value=-10 unit=°C
